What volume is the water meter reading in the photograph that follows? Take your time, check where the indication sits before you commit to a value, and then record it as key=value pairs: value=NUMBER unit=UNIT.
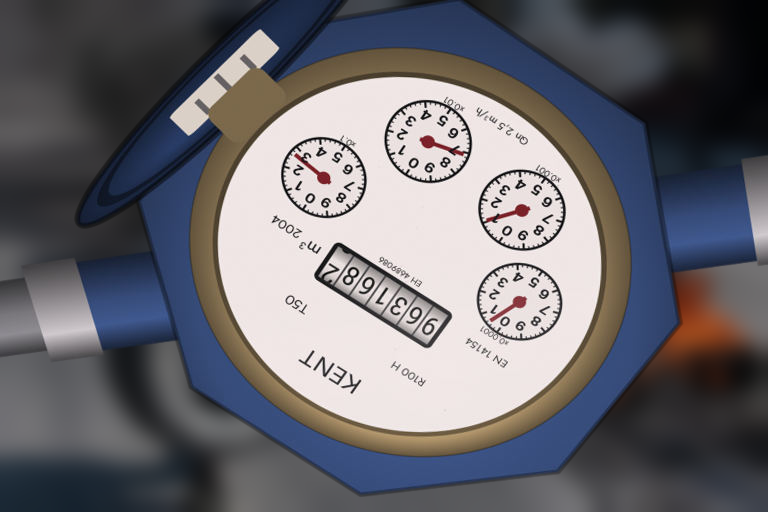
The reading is value=9631682.2710 unit=m³
